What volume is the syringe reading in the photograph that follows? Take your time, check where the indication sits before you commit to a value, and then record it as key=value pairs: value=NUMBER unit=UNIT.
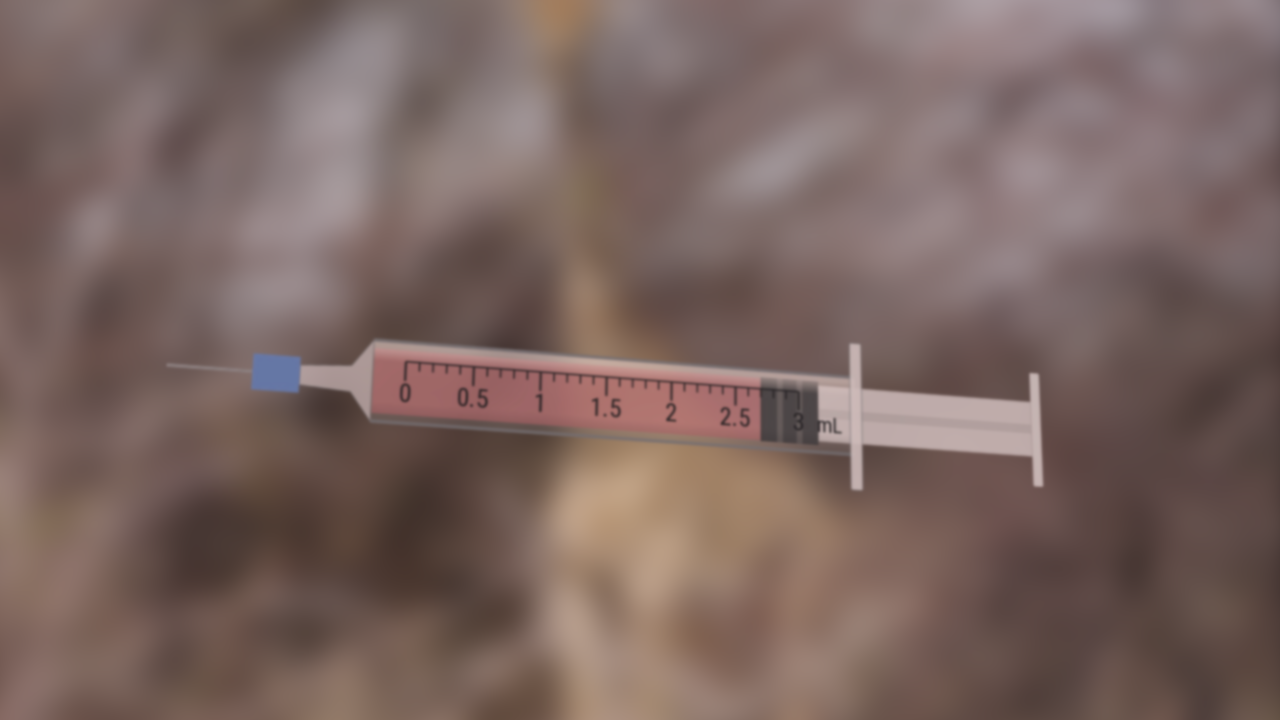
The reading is value=2.7 unit=mL
